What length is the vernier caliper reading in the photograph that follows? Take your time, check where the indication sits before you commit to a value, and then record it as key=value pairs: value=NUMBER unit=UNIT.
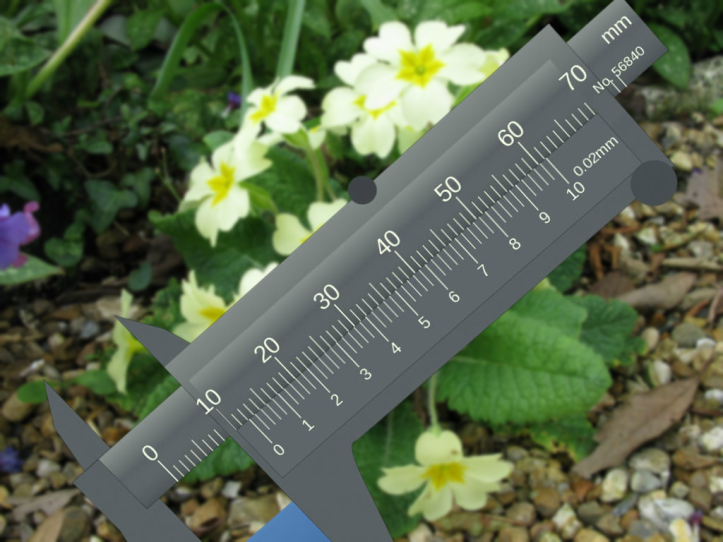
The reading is value=12.2 unit=mm
